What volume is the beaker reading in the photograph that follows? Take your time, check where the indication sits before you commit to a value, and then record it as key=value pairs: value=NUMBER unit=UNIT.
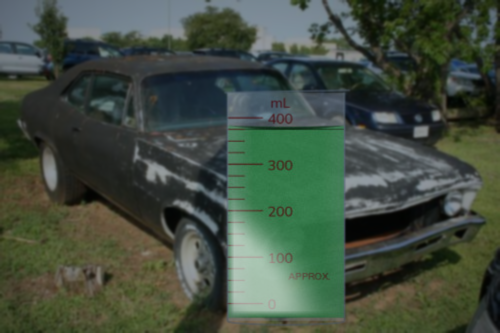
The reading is value=375 unit=mL
